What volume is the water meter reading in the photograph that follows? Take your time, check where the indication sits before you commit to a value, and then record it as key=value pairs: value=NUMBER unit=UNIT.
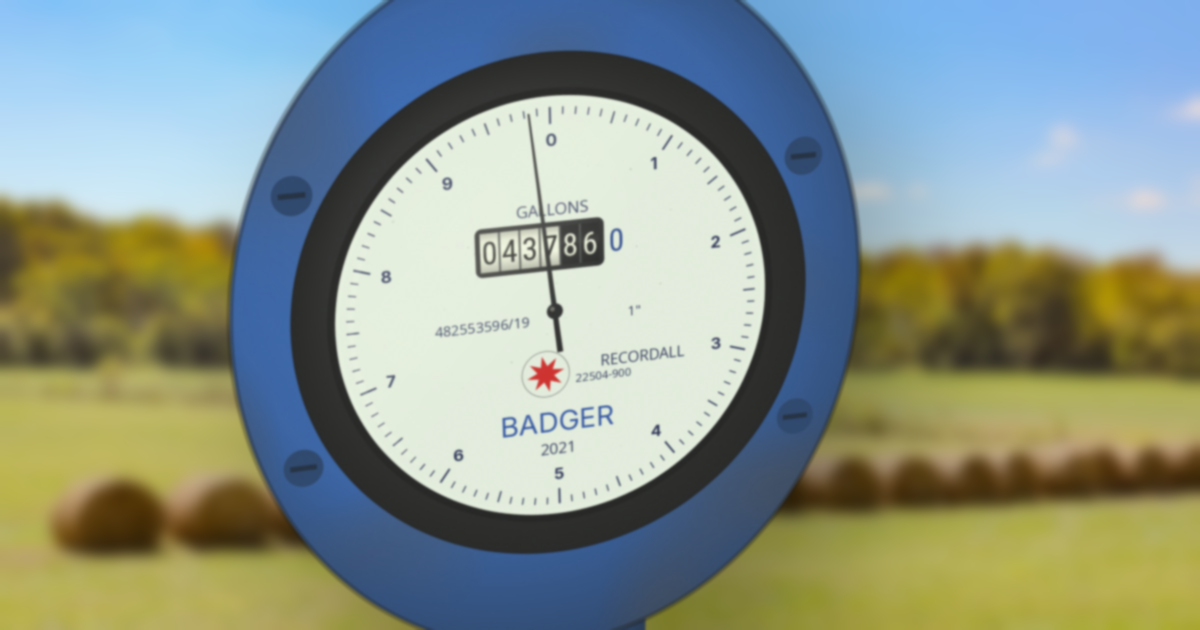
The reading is value=437859.8 unit=gal
